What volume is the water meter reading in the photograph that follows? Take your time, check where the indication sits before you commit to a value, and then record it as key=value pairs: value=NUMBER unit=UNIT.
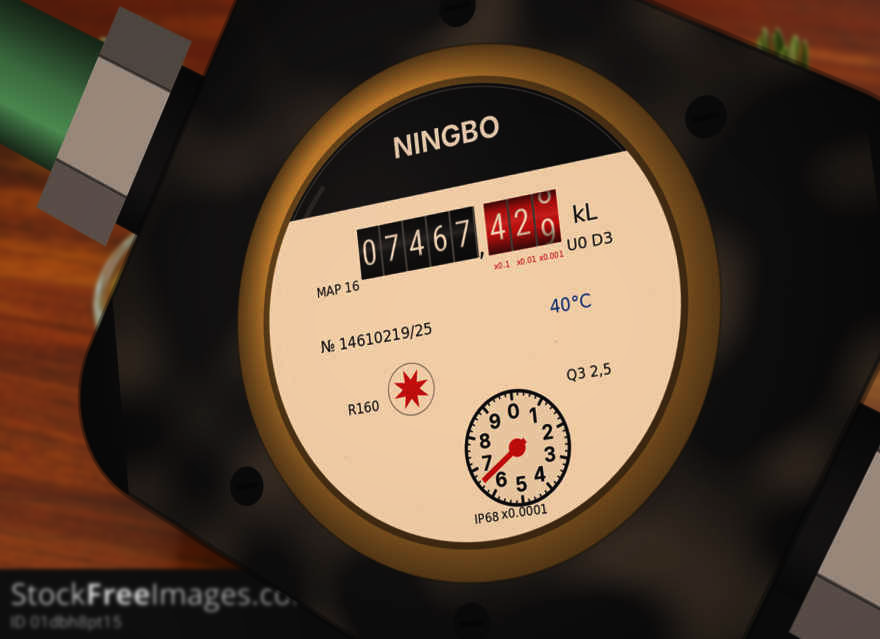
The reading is value=7467.4286 unit=kL
